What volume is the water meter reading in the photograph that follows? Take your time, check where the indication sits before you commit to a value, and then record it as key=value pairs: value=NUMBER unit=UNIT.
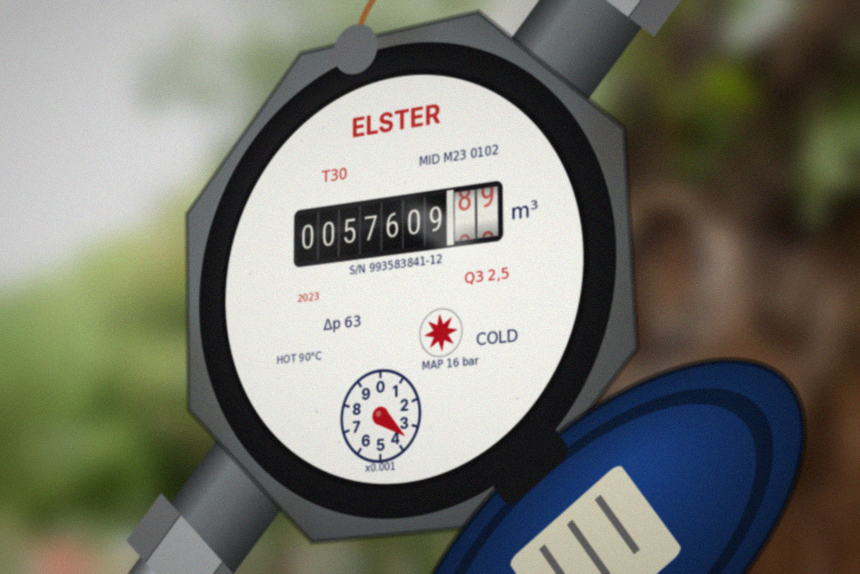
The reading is value=57609.893 unit=m³
